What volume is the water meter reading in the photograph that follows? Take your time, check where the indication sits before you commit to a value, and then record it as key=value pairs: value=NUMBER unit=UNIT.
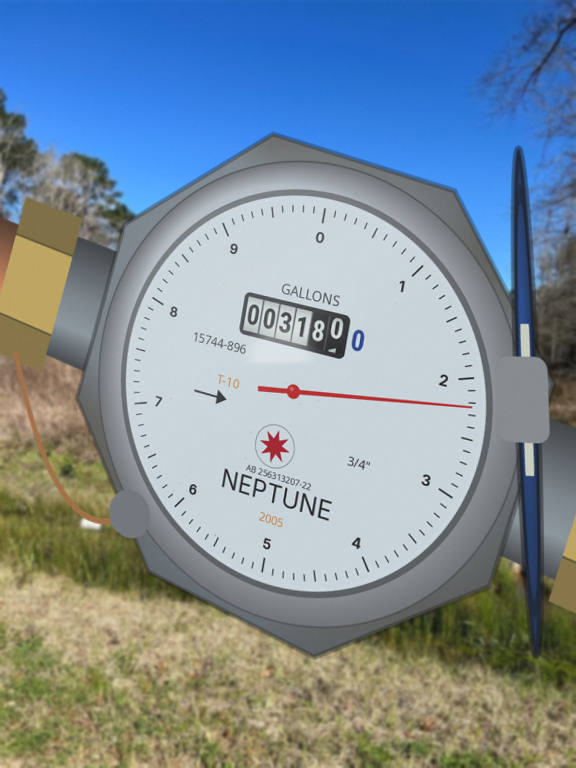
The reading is value=31802.2 unit=gal
